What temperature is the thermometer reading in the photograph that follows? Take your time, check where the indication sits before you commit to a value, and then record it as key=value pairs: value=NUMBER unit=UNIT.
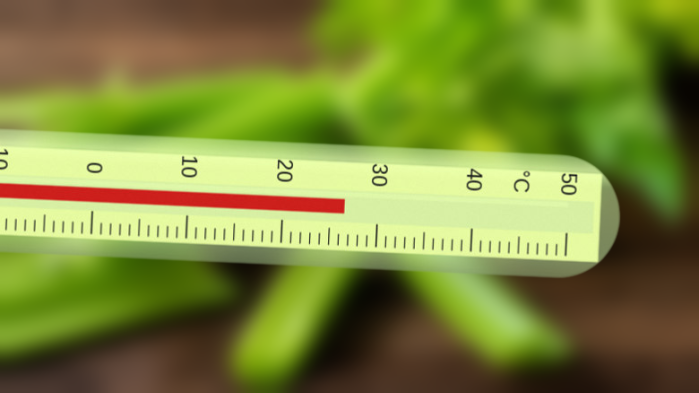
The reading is value=26.5 unit=°C
